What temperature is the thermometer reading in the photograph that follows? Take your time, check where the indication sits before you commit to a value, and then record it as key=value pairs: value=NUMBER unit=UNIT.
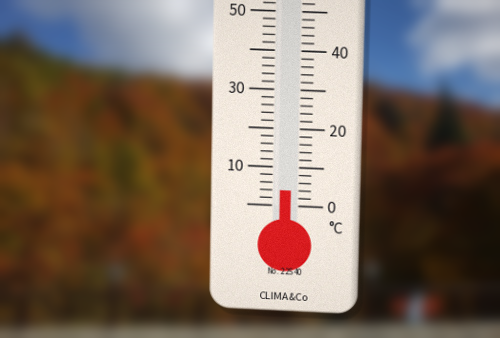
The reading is value=4 unit=°C
